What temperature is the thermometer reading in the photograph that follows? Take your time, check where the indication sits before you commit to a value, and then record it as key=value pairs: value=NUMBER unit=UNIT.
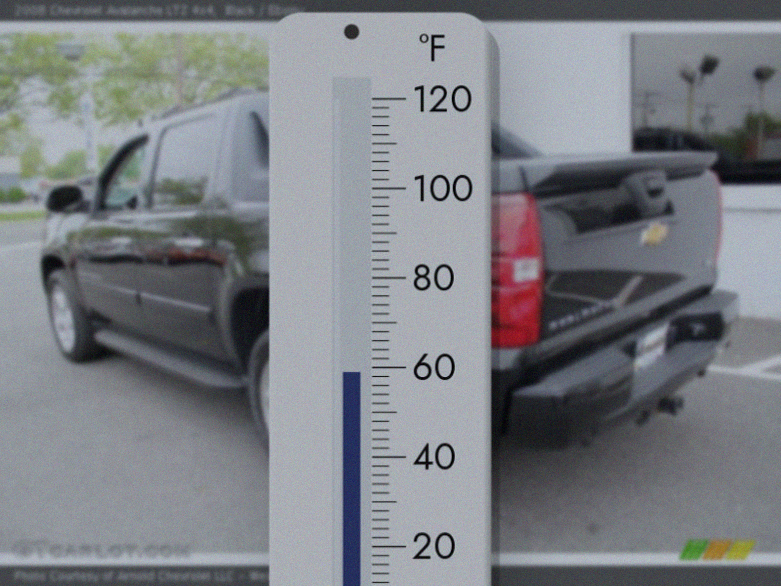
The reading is value=59 unit=°F
